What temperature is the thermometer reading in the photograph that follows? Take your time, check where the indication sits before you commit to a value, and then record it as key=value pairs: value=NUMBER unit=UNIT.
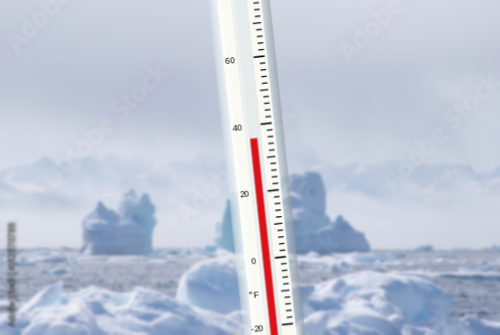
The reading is value=36 unit=°F
